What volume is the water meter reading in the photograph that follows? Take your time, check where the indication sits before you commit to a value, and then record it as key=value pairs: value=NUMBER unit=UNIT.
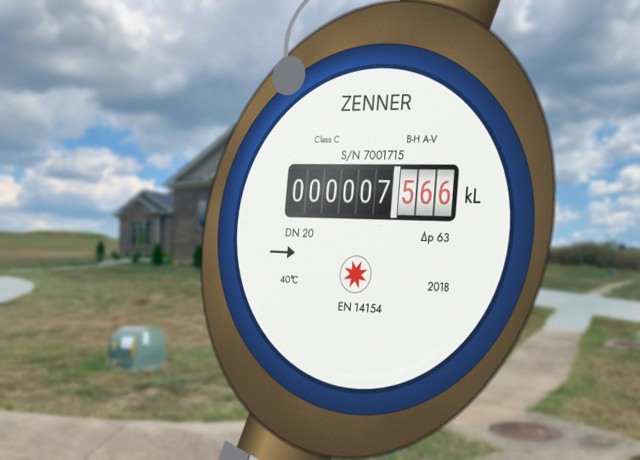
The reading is value=7.566 unit=kL
